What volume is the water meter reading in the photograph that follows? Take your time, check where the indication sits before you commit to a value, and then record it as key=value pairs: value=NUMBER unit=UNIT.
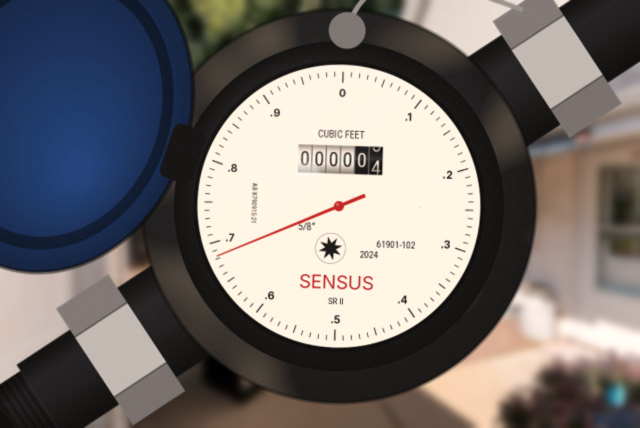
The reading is value=3.68 unit=ft³
